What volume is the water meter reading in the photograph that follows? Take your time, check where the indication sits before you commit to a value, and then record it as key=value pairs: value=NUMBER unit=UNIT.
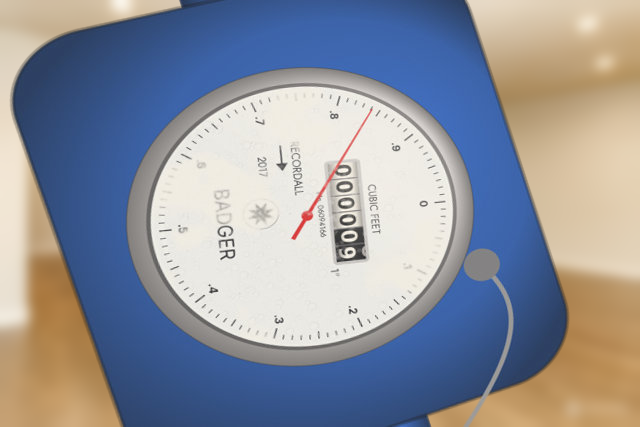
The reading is value=8.84 unit=ft³
